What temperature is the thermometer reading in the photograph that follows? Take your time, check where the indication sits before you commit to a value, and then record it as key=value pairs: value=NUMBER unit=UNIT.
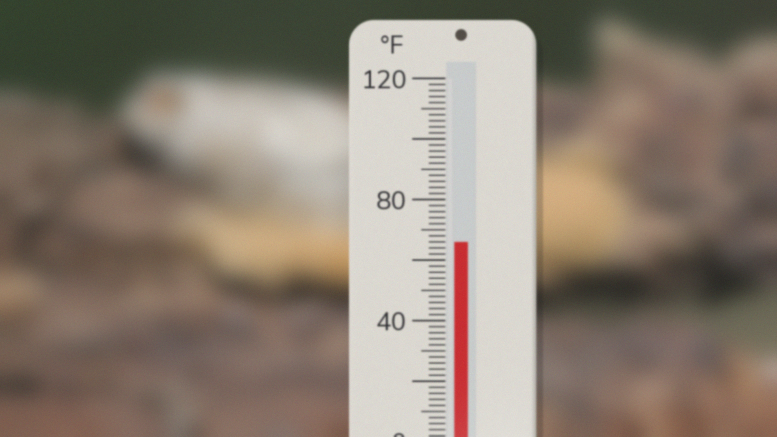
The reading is value=66 unit=°F
